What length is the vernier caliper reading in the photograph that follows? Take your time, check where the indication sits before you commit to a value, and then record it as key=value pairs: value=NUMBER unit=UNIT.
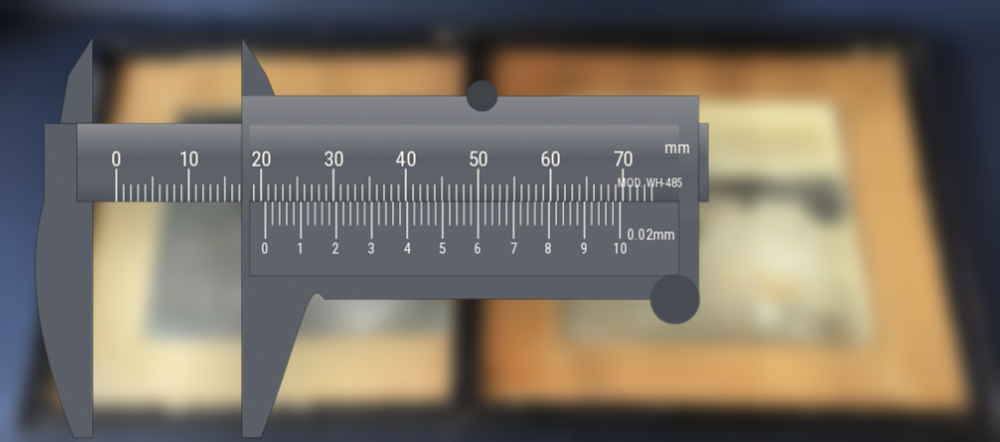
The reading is value=20.6 unit=mm
